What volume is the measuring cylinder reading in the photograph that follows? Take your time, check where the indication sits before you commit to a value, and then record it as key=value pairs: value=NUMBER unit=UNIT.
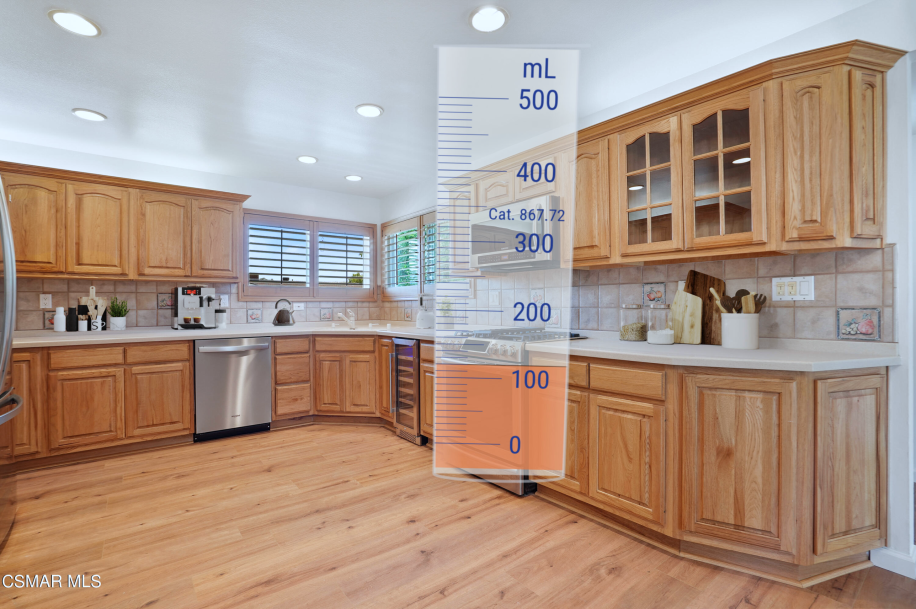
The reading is value=120 unit=mL
